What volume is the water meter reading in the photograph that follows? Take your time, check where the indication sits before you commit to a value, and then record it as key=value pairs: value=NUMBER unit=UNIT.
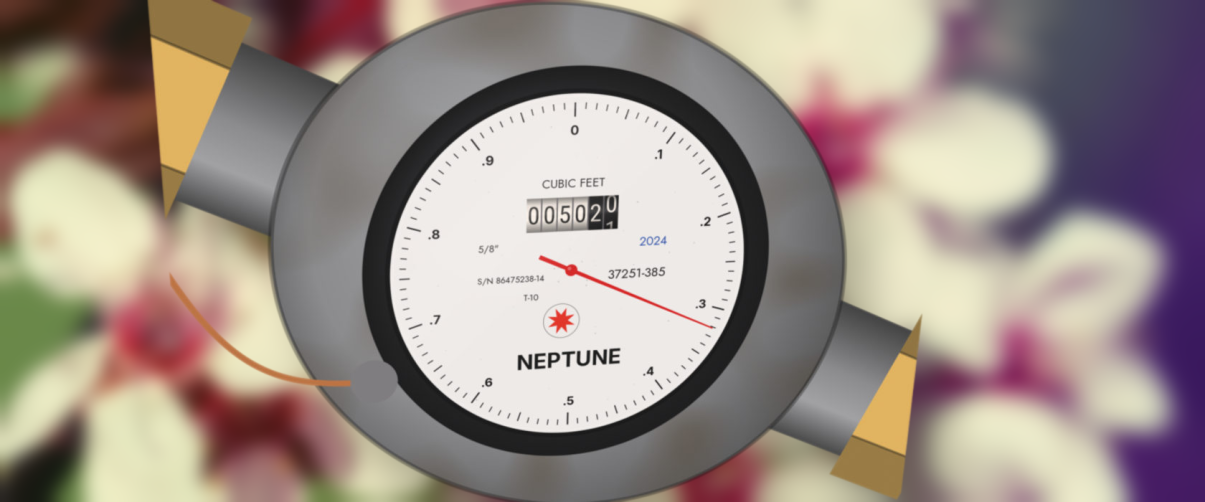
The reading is value=5020.32 unit=ft³
